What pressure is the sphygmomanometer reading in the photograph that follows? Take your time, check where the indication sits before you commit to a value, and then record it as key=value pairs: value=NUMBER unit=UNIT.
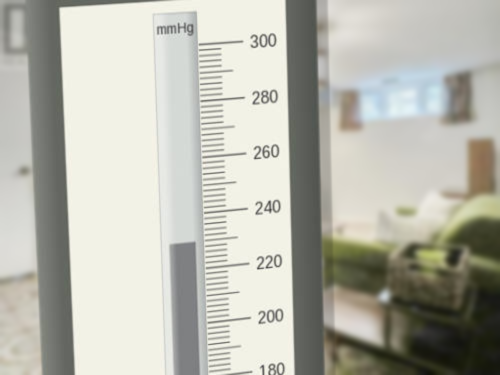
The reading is value=230 unit=mmHg
